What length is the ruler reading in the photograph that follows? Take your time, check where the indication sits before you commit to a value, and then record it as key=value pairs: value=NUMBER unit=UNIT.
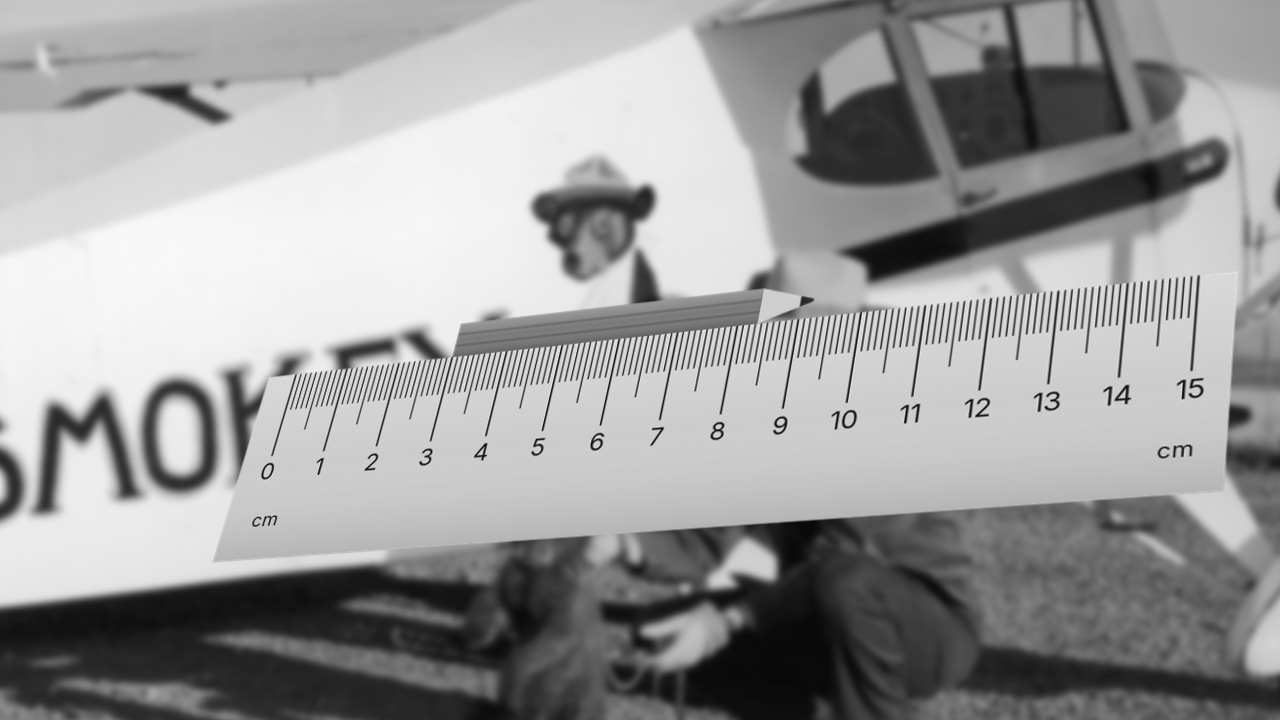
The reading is value=6.2 unit=cm
